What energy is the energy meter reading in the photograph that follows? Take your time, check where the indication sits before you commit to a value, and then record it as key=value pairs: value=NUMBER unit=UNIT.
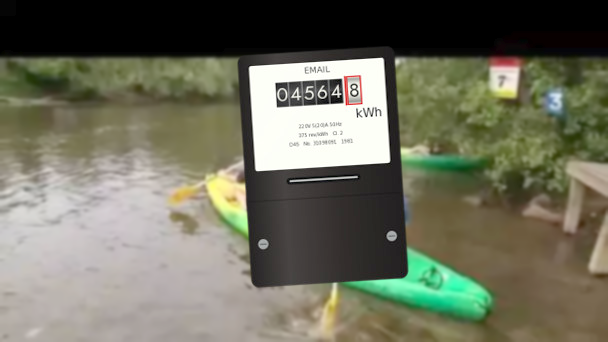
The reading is value=4564.8 unit=kWh
